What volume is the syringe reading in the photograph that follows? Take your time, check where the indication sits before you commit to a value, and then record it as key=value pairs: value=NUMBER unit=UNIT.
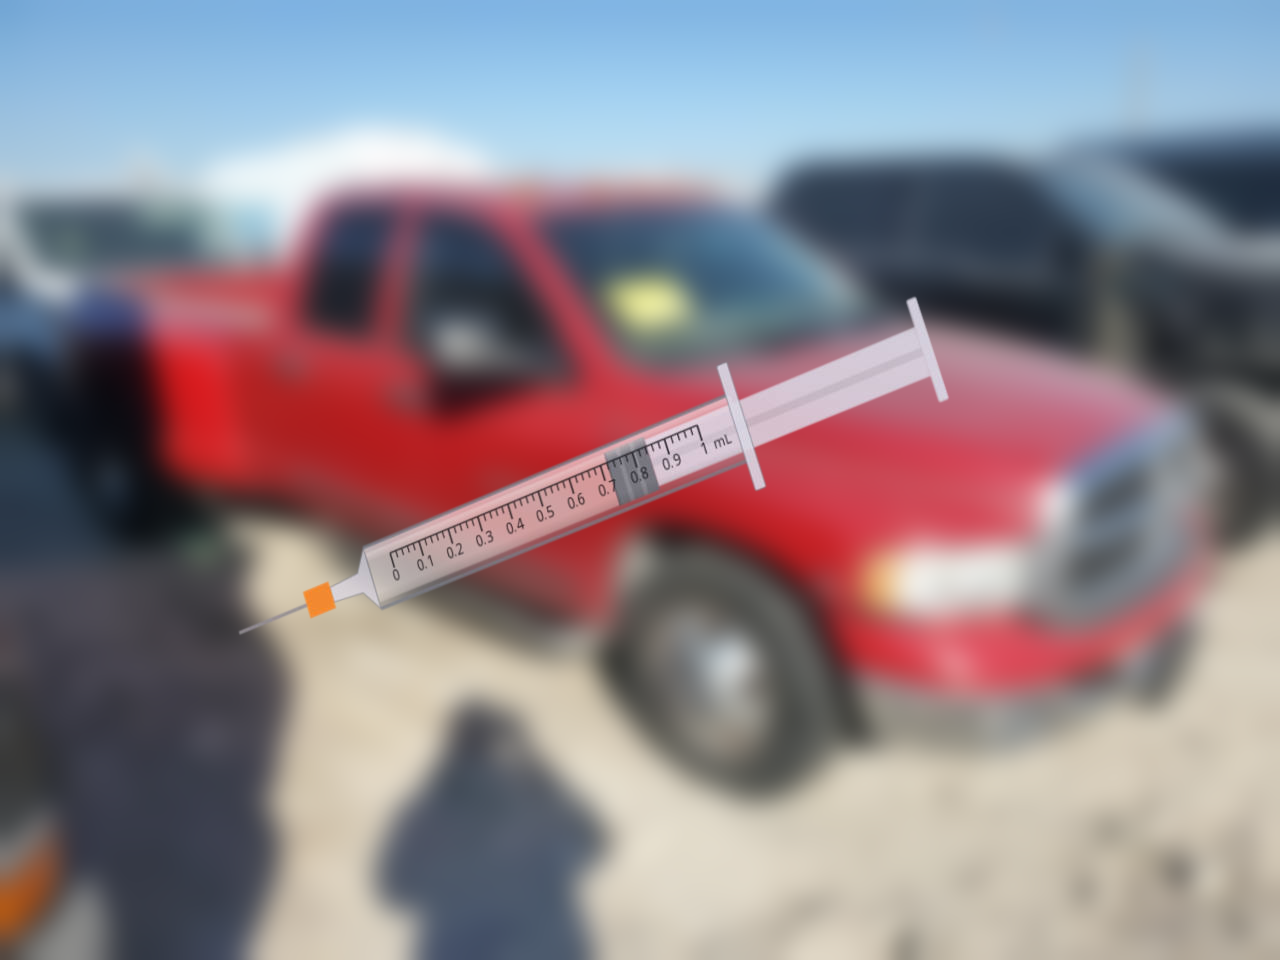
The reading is value=0.72 unit=mL
